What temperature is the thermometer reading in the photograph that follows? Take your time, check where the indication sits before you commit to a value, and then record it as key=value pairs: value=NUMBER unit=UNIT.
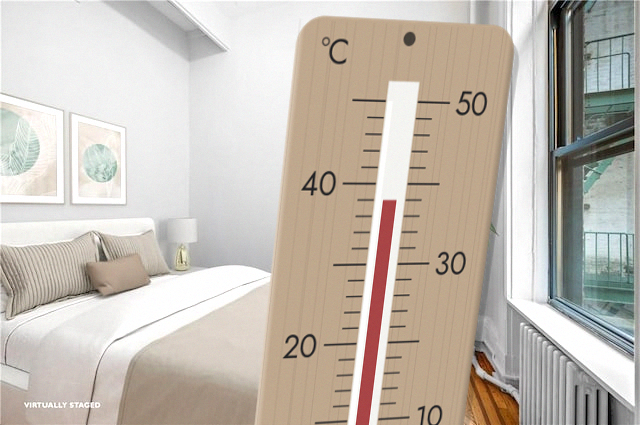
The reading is value=38 unit=°C
